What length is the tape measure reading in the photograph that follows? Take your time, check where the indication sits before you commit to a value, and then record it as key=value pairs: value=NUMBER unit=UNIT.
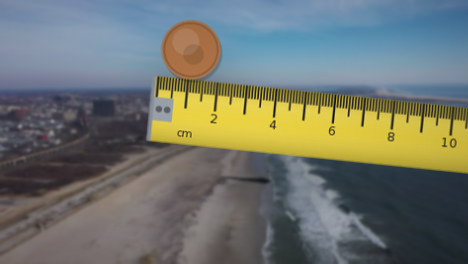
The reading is value=2 unit=cm
